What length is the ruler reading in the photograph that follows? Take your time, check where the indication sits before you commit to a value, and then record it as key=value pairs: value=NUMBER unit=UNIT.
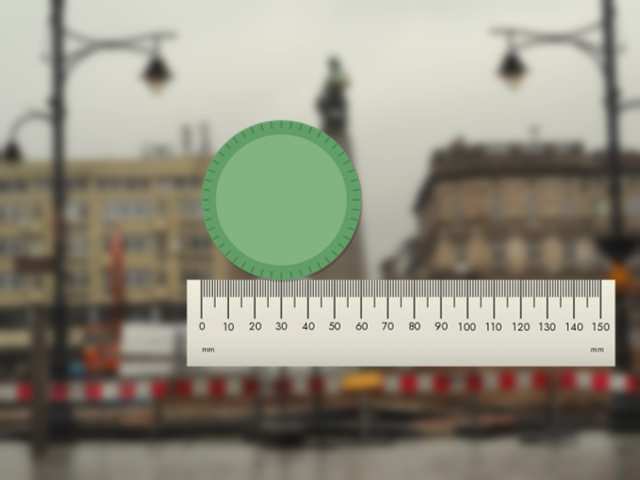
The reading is value=60 unit=mm
